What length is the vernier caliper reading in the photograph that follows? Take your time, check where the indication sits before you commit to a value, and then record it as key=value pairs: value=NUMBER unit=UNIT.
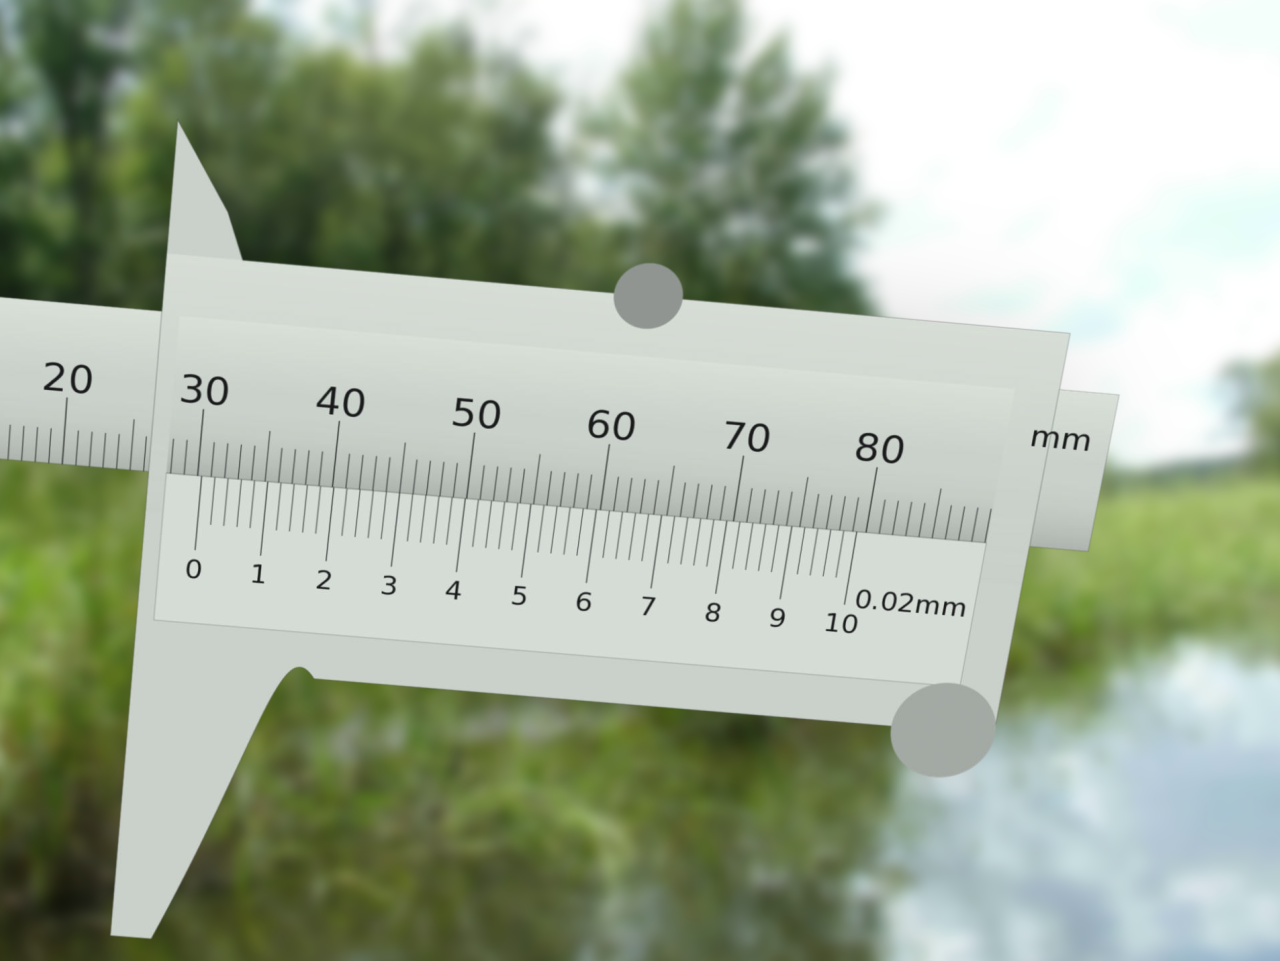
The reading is value=30.3 unit=mm
